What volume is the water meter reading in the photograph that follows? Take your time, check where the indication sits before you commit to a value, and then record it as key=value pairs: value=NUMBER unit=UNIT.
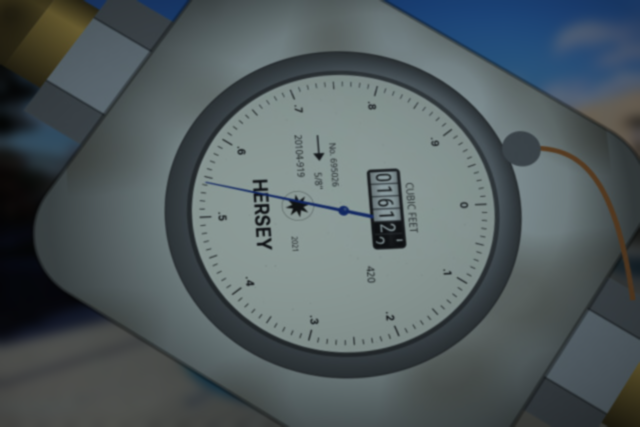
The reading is value=16121.54 unit=ft³
